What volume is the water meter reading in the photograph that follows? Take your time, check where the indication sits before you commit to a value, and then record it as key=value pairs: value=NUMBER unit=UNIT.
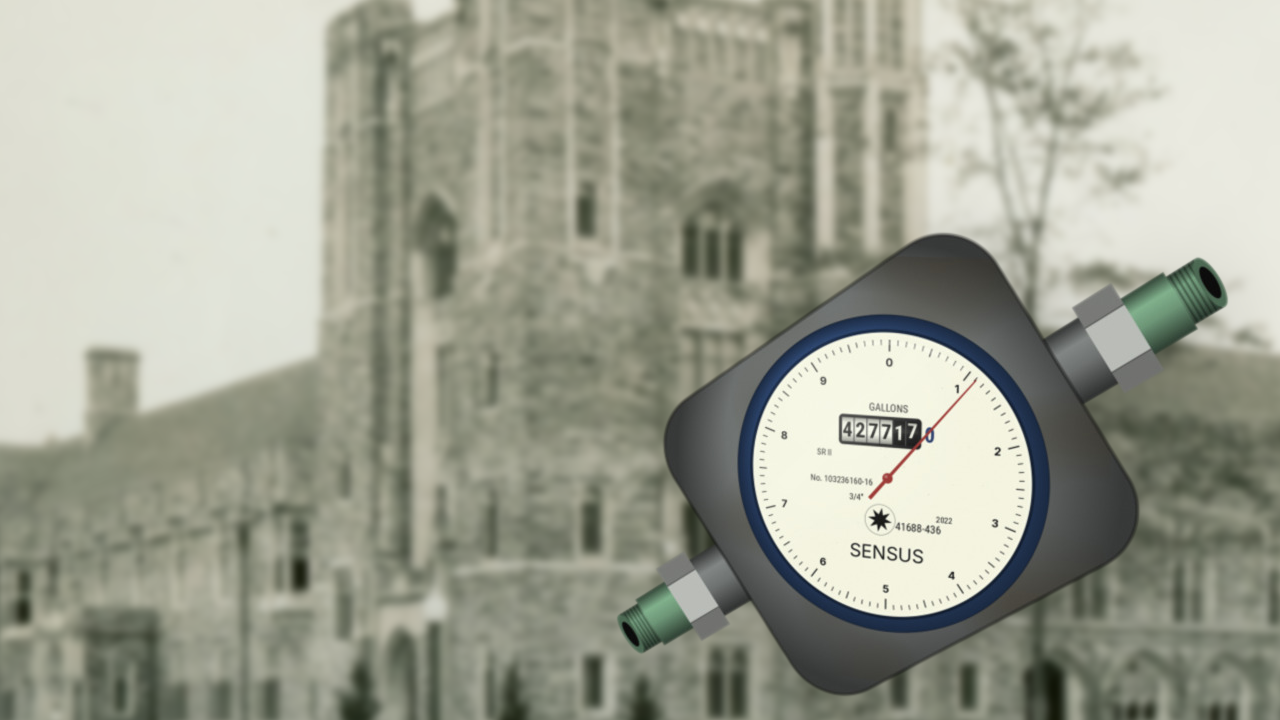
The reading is value=4277171.1 unit=gal
